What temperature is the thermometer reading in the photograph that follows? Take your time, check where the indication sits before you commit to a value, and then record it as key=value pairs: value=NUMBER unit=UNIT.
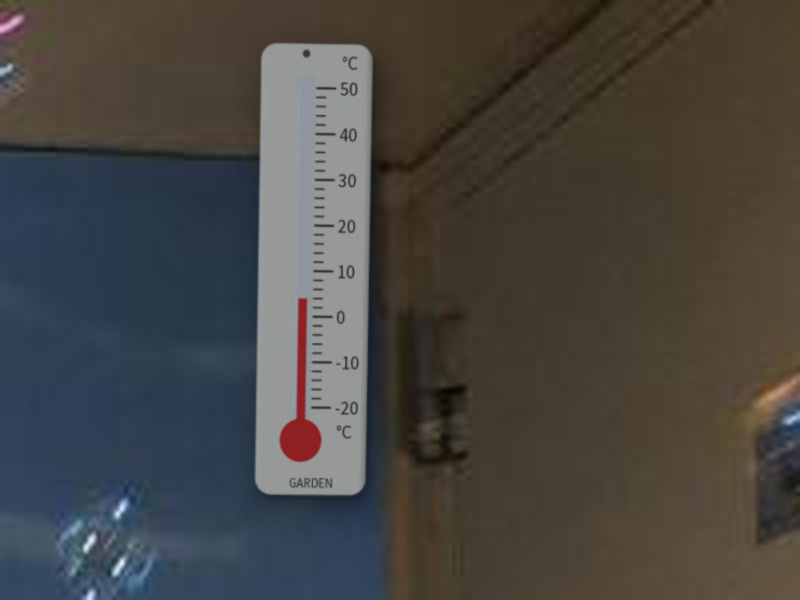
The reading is value=4 unit=°C
